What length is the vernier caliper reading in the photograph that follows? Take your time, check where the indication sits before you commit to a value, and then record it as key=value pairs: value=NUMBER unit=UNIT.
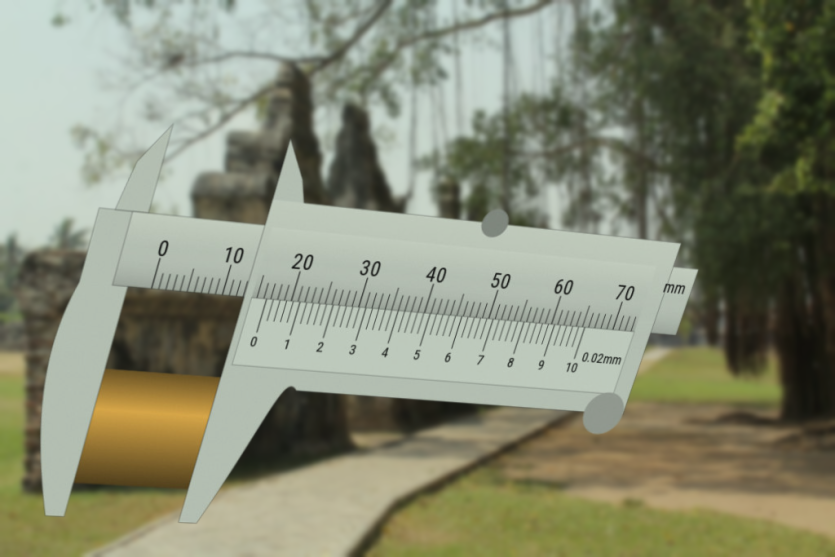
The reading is value=16.4 unit=mm
